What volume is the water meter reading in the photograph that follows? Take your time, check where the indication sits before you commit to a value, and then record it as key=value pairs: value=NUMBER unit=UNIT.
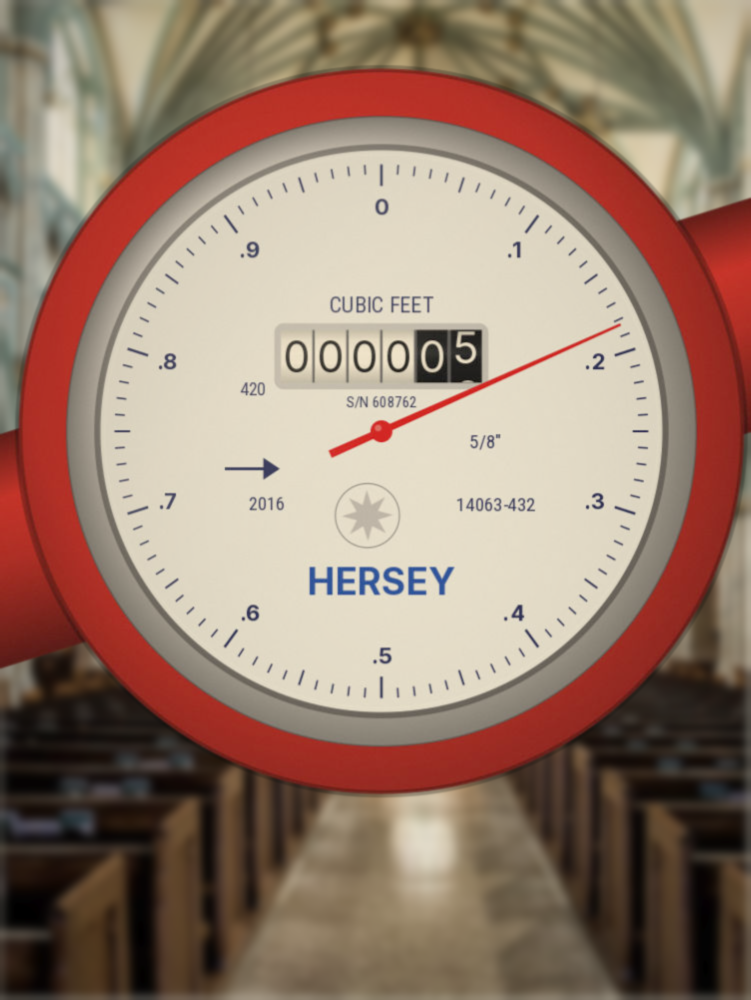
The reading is value=5.18 unit=ft³
